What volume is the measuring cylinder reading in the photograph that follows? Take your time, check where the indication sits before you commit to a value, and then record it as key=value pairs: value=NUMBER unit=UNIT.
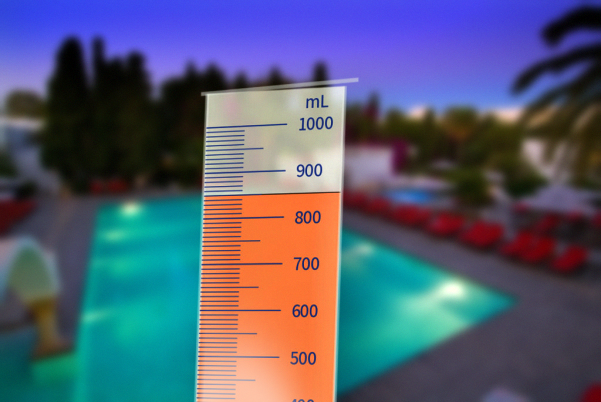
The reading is value=850 unit=mL
